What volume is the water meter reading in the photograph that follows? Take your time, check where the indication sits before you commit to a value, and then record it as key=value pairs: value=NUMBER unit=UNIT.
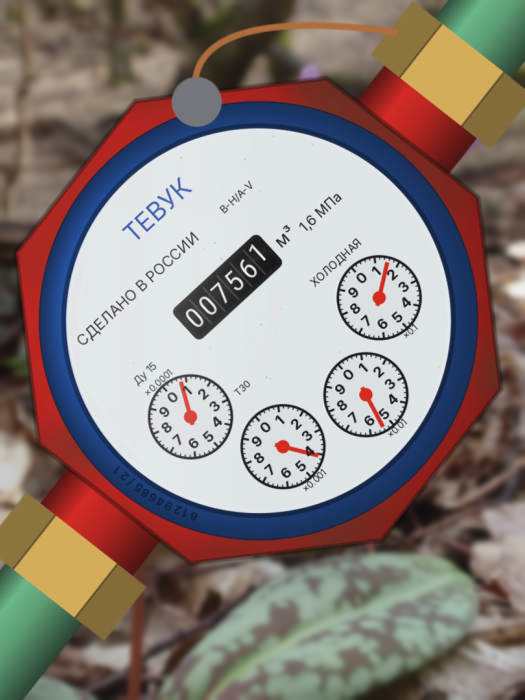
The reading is value=7561.1540 unit=m³
